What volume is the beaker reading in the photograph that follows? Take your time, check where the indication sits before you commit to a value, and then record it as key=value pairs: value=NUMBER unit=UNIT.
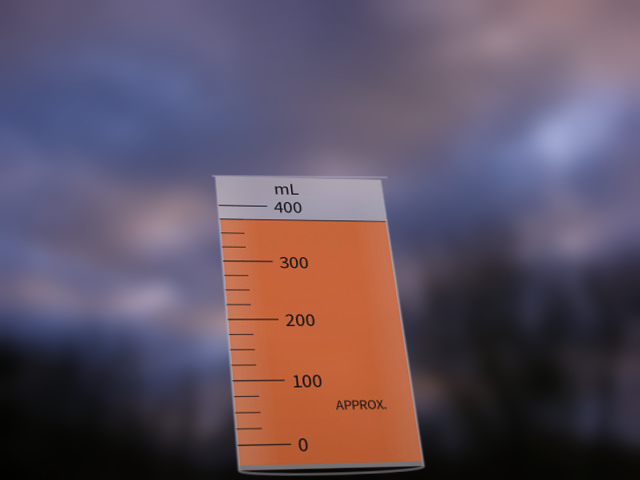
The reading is value=375 unit=mL
